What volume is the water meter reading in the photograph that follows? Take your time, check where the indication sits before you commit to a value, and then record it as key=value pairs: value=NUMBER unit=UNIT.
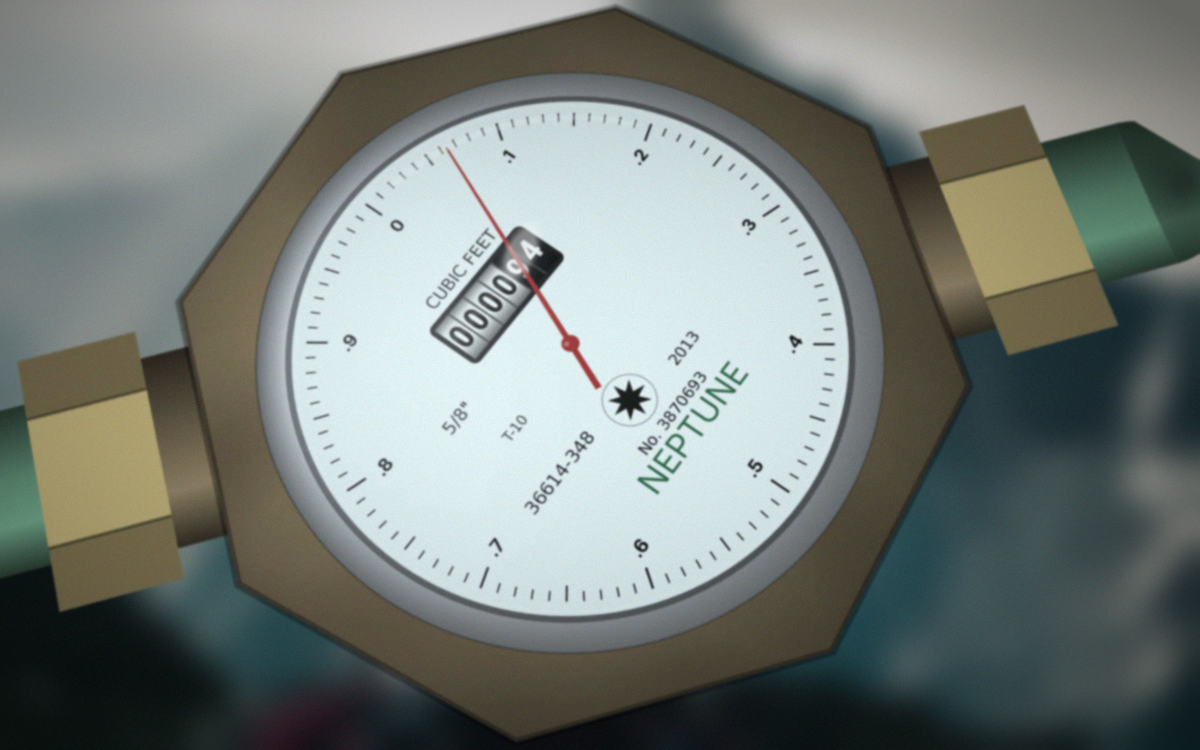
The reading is value=94.06 unit=ft³
